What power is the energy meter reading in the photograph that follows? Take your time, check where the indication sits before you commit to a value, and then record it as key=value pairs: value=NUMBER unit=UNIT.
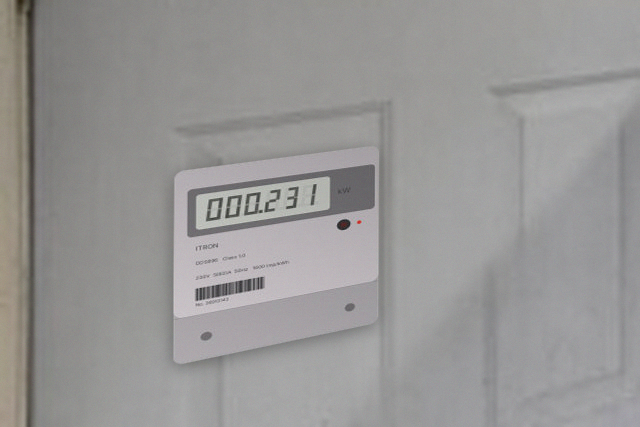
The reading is value=0.231 unit=kW
